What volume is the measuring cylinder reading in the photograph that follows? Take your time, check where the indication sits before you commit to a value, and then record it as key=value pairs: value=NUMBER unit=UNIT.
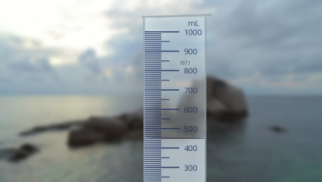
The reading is value=450 unit=mL
